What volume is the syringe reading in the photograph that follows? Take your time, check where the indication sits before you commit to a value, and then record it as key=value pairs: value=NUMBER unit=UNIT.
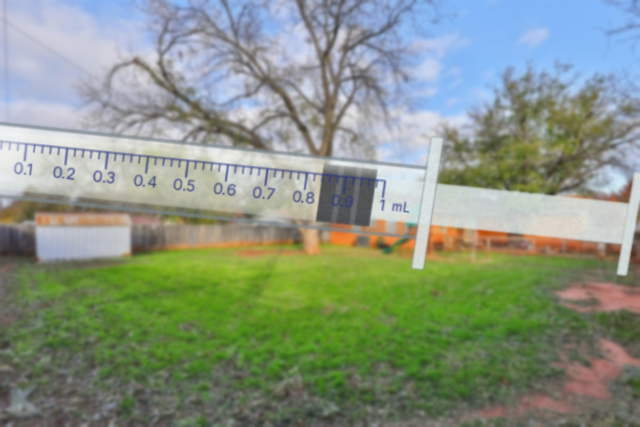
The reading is value=0.84 unit=mL
